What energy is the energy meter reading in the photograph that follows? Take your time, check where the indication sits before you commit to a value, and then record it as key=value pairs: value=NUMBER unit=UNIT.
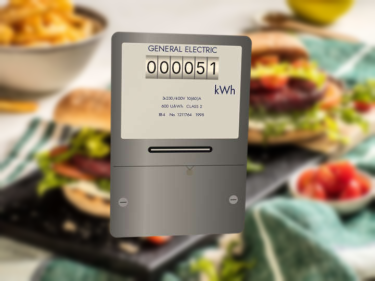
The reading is value=51 unit=kWh
